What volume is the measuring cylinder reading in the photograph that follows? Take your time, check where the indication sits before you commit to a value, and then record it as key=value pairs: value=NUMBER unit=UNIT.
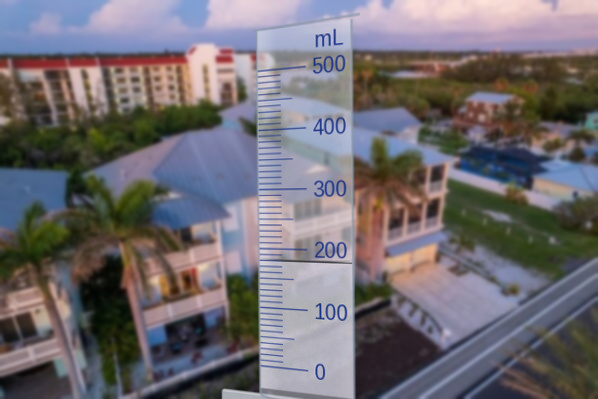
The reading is value=180 unit=mL
